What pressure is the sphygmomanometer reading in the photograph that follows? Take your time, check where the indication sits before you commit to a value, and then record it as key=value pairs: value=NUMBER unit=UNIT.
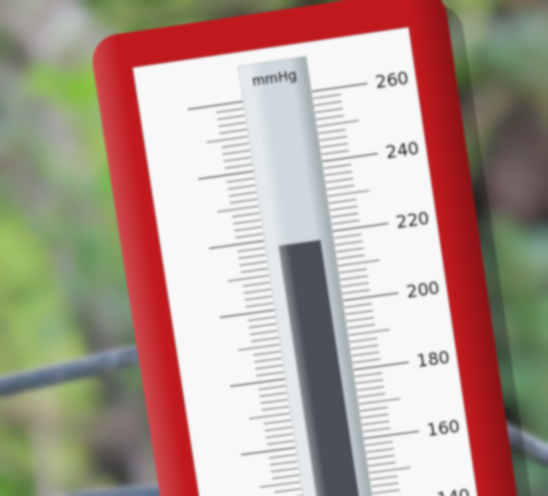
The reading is value=218 unit=mmHg
